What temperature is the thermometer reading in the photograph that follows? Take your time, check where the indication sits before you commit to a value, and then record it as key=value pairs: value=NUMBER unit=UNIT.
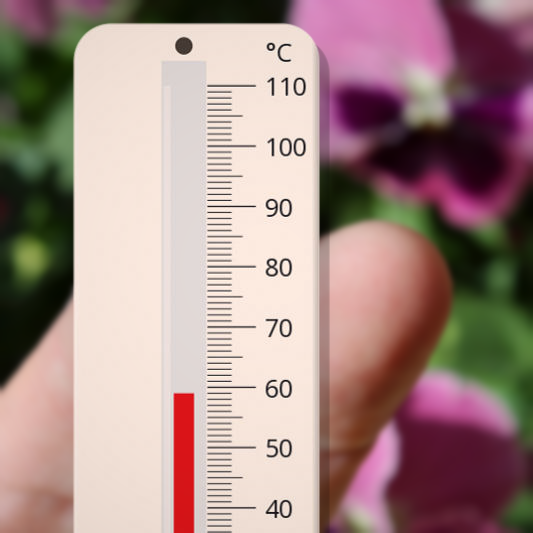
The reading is value=59 unit=°C
